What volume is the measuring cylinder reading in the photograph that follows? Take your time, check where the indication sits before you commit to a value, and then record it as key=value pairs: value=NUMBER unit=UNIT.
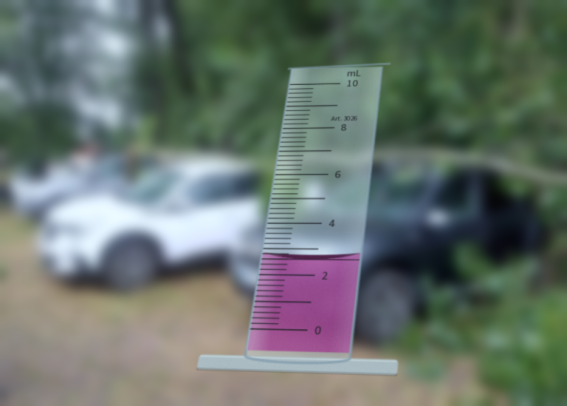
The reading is value=2.6 unit=mL
